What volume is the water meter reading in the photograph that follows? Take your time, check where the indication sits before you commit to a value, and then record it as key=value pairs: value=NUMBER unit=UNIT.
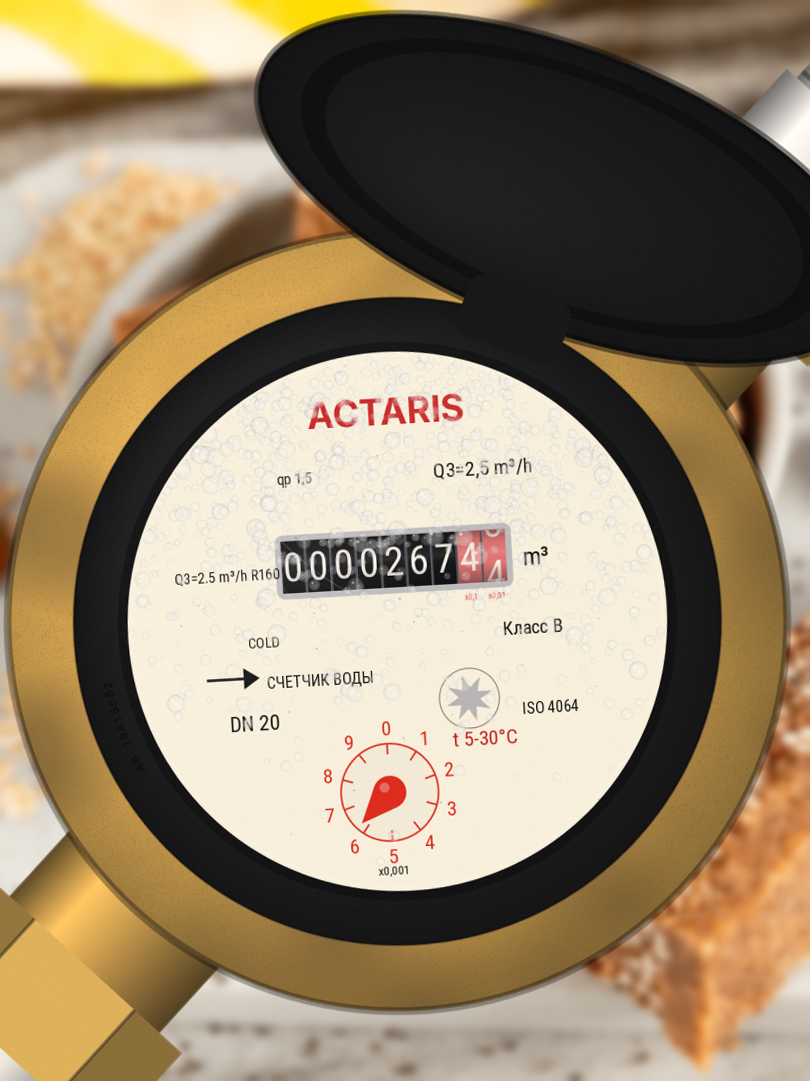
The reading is value=267.436 unit=m³
